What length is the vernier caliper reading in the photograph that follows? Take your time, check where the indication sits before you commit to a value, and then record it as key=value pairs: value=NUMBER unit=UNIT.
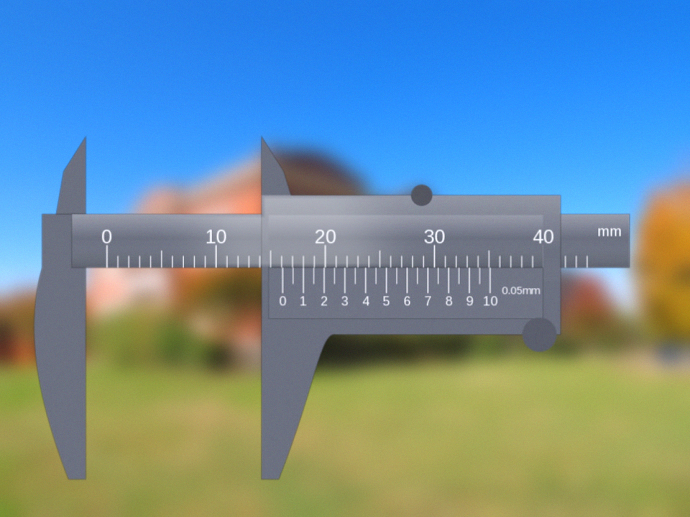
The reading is value=16.1 unit=mm
